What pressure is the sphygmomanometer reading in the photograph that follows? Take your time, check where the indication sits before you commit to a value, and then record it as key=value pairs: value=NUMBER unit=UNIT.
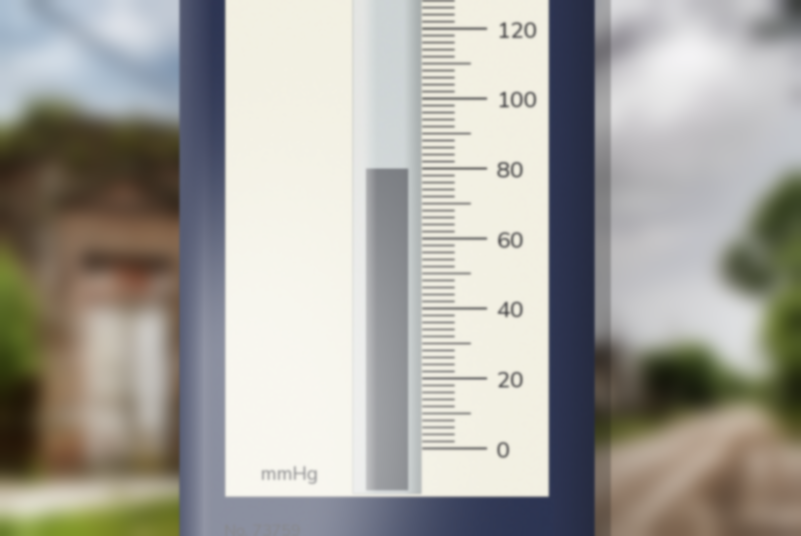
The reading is value=80 unit=mmHg
